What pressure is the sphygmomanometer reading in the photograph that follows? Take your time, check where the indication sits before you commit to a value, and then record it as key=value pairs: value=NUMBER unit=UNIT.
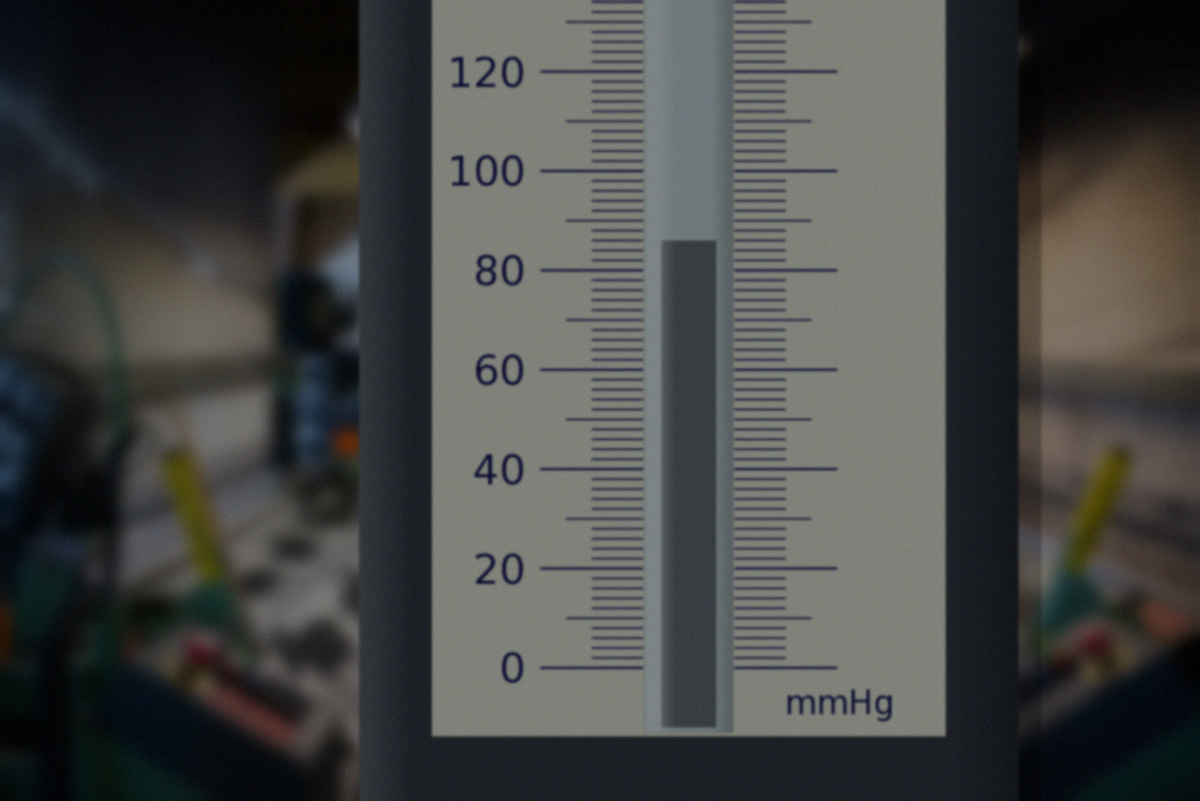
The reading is value=86 unit=mmHg
